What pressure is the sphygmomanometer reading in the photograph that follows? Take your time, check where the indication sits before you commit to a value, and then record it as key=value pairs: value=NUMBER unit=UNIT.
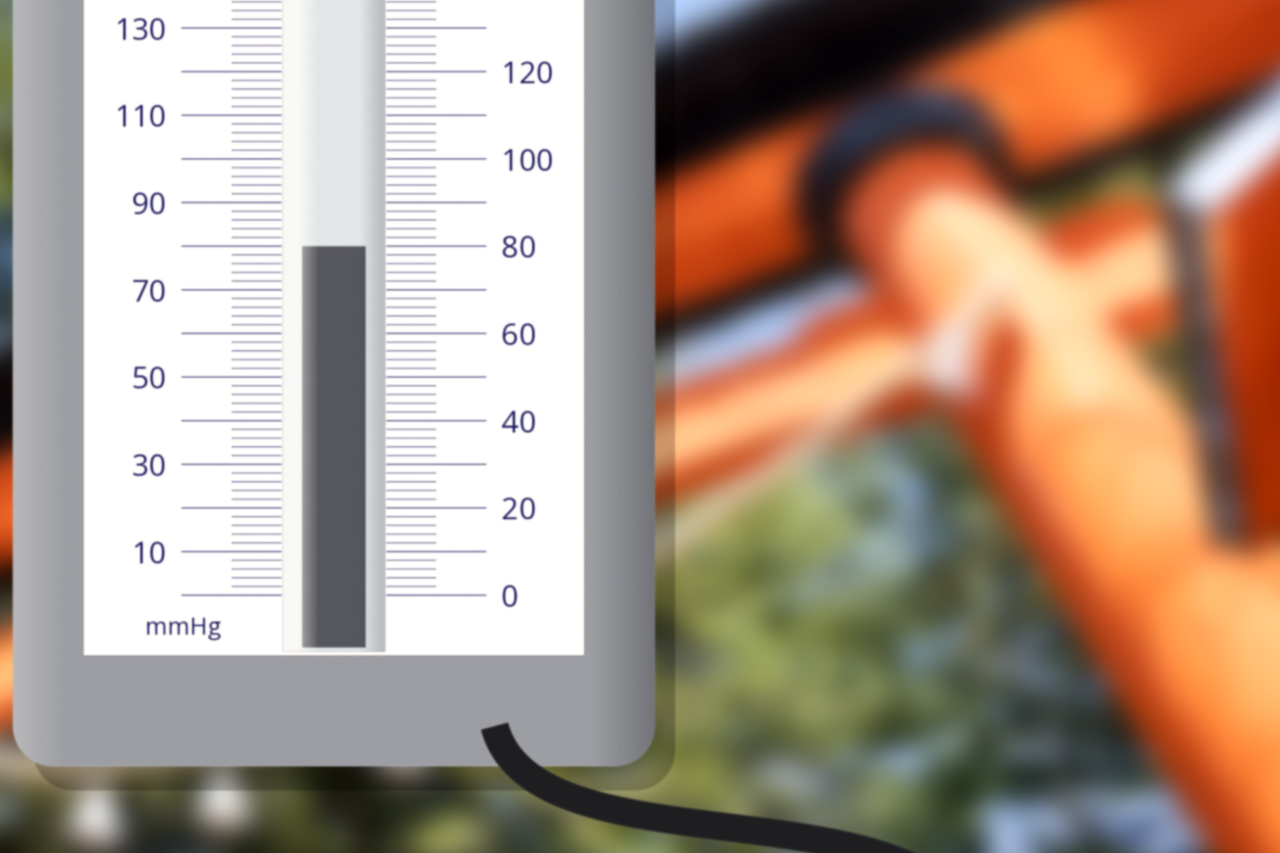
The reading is value=80 unit=mmHg
